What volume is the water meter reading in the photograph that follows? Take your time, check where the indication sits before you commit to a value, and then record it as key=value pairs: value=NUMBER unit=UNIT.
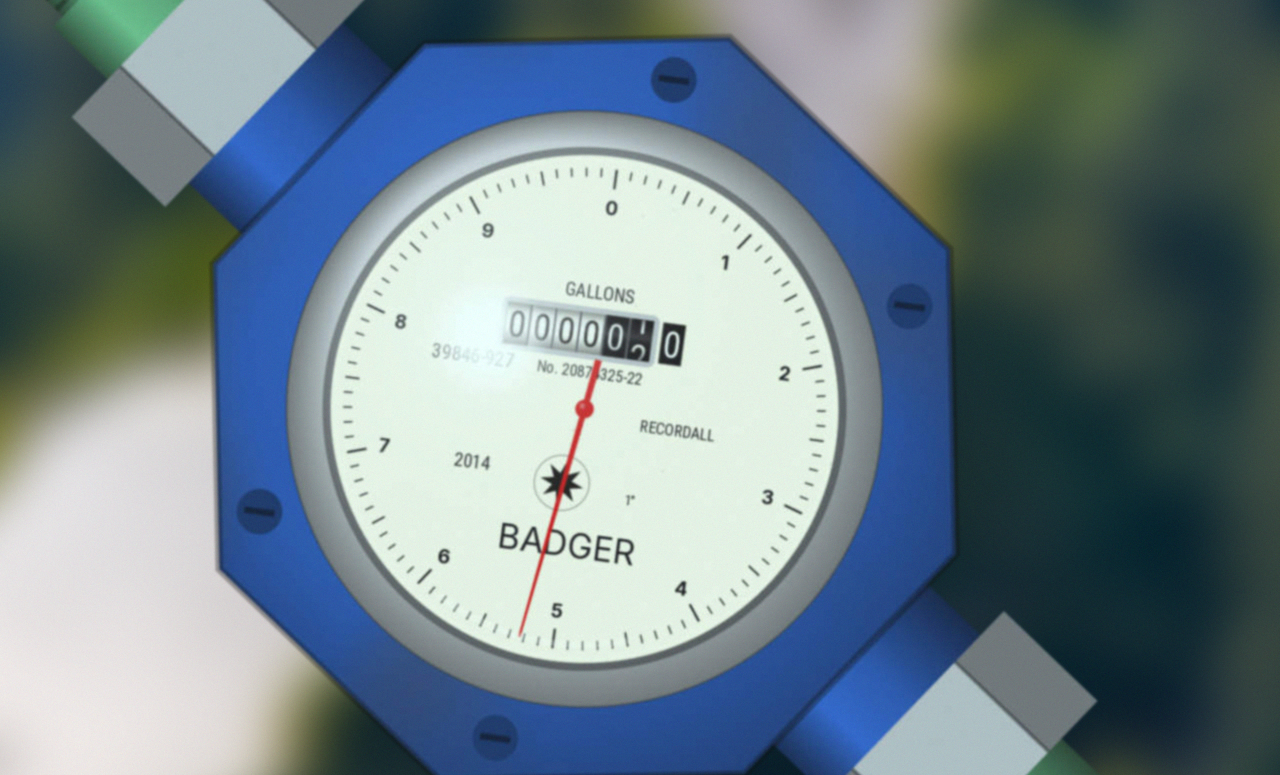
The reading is value=15.2 unit=gal
